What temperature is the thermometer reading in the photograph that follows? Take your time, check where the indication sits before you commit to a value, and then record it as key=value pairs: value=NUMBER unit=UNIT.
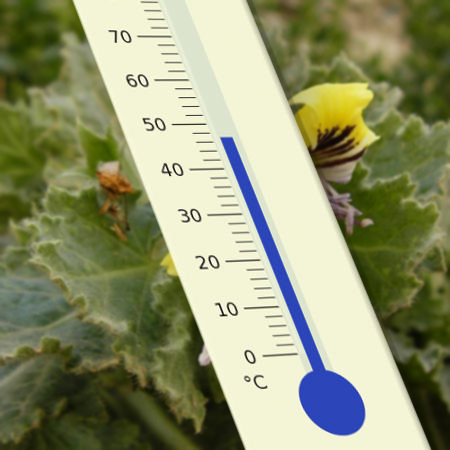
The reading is value=47 unit=°C
